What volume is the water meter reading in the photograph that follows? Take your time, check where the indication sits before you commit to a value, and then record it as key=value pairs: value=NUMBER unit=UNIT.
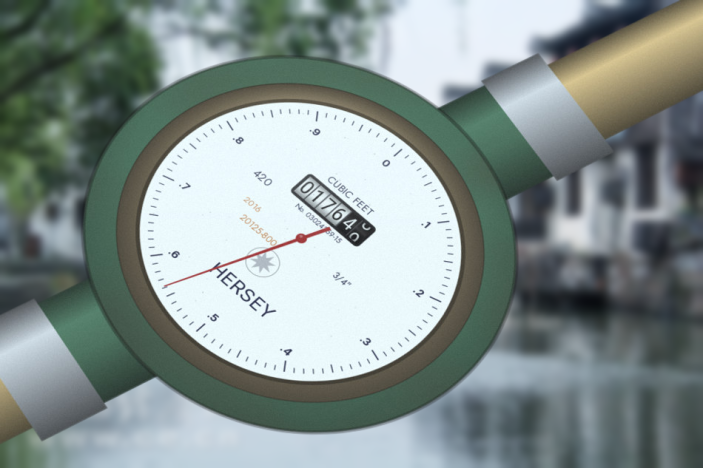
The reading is value=17648.56 unit=ft³
